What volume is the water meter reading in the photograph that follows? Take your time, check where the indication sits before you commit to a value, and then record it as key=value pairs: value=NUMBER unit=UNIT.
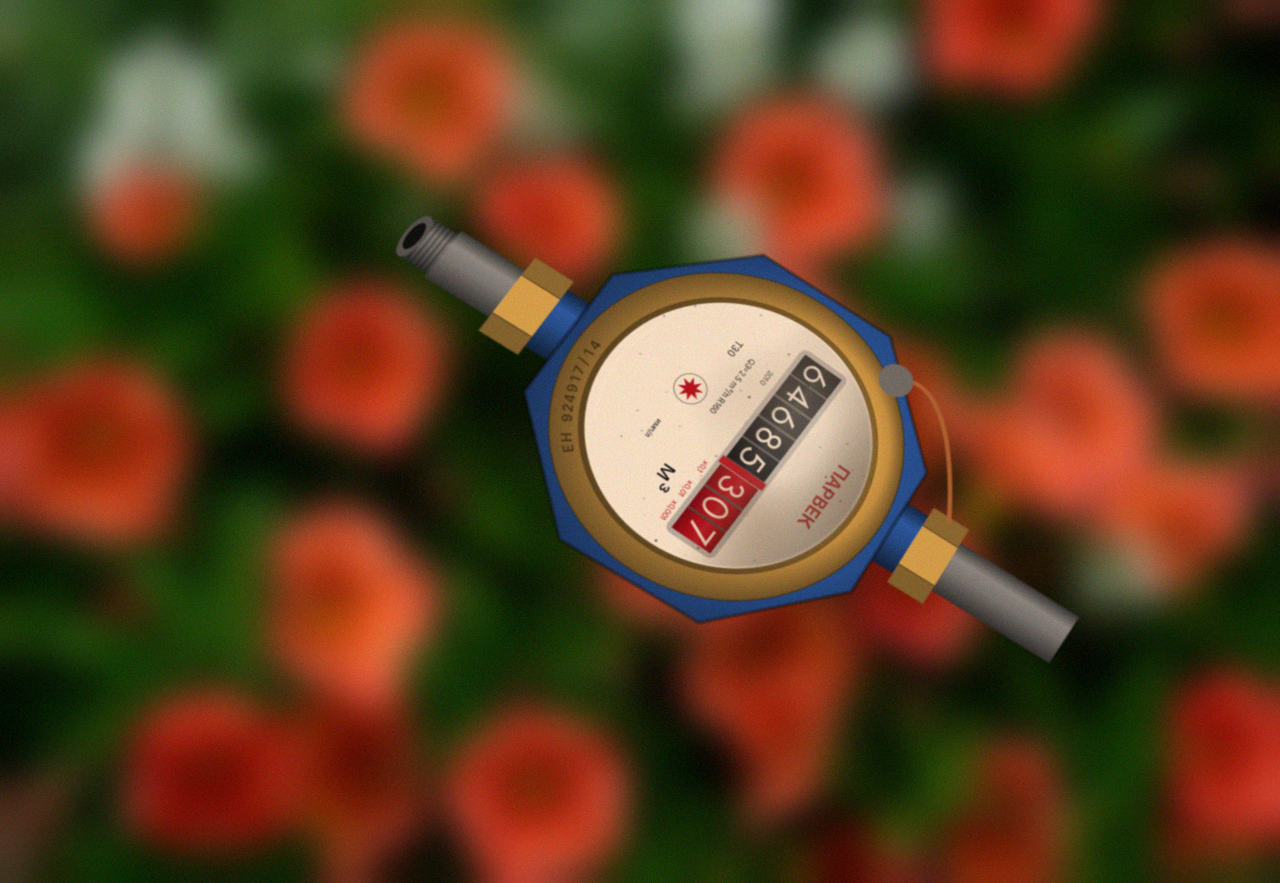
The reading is value=64685.307 unit=m³
